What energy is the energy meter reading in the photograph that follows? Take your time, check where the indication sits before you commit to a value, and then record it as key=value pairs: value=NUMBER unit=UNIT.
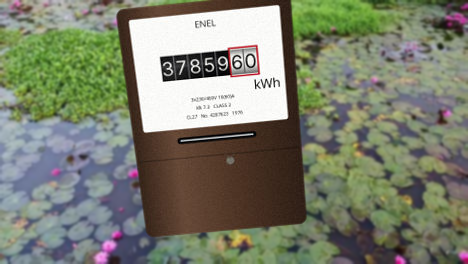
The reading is value=37859.60 unit=kWh
